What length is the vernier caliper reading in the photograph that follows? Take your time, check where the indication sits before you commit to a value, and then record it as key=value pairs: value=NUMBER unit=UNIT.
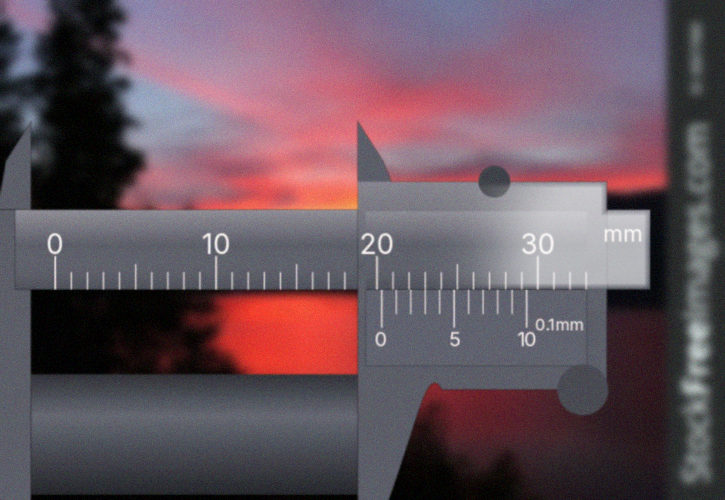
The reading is value=20.3 unit=mm
